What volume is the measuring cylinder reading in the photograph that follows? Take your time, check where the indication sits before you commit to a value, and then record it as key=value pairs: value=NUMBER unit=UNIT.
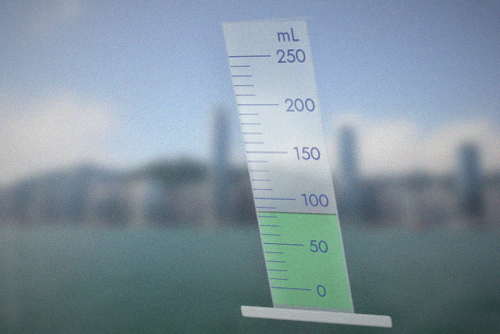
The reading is value=85 unit=mL
